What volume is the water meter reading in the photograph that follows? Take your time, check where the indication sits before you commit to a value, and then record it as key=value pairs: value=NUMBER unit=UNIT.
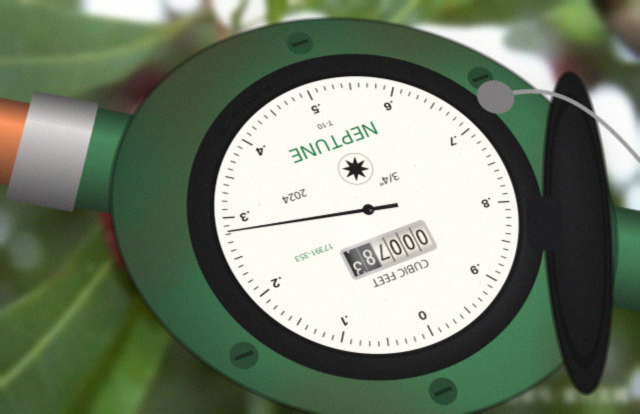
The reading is value=783.28 unit=ft³
